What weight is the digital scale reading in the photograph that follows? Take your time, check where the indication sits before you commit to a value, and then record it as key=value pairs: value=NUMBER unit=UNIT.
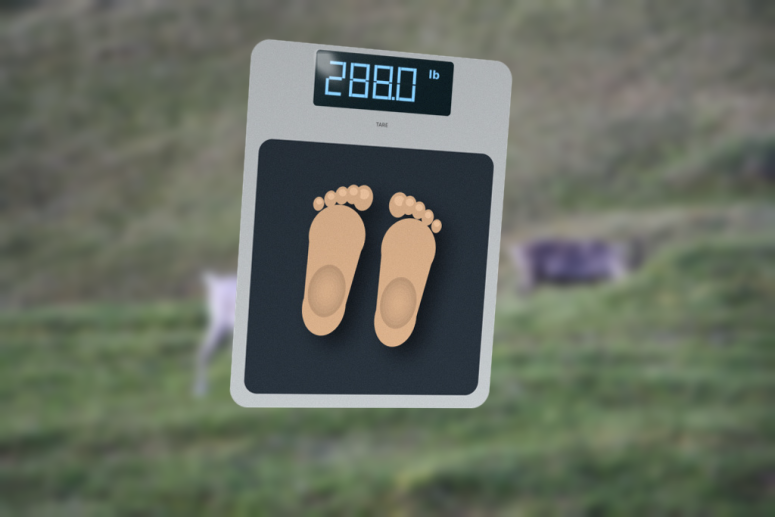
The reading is value=288.0 unit=lb
